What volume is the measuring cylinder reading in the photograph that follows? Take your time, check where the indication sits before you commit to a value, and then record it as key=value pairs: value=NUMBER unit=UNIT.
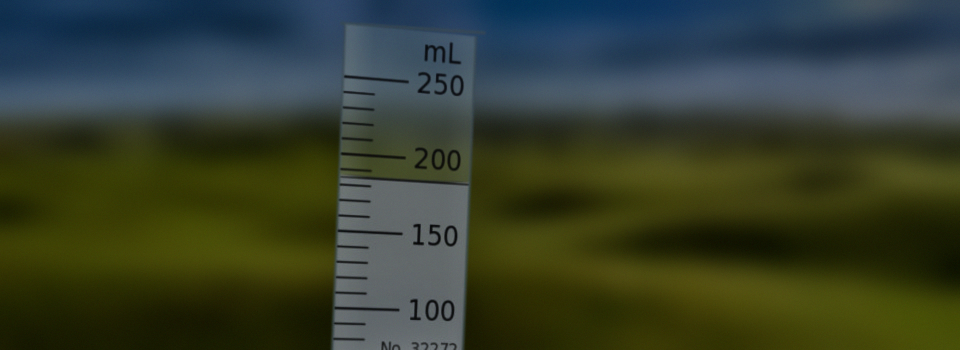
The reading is value=185 unit=mL
